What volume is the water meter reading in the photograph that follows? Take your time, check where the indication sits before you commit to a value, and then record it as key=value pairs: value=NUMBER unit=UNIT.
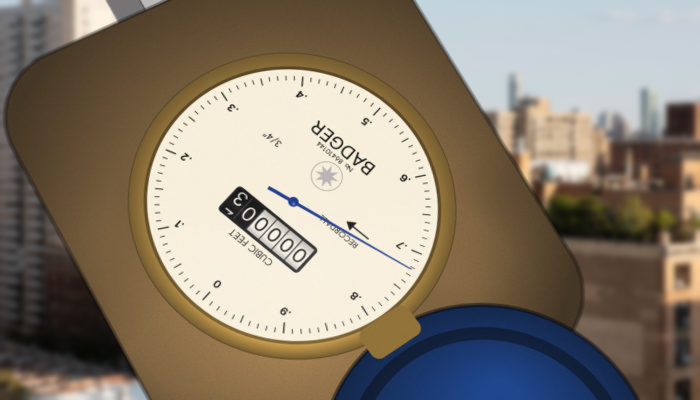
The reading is value=2.72 unit=ft³
